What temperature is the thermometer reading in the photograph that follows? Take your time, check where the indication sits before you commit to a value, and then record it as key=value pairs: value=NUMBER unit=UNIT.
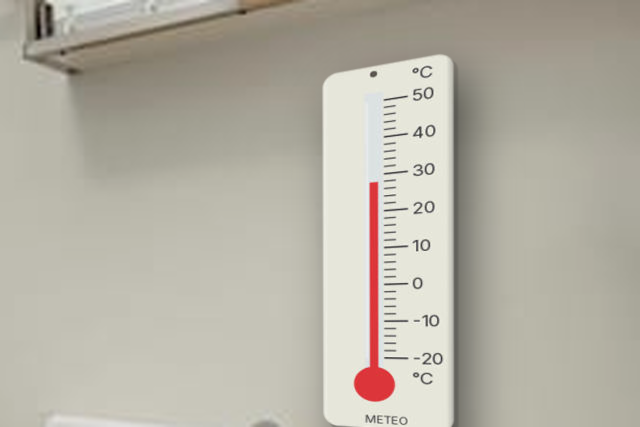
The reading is value=28 unit=°C
